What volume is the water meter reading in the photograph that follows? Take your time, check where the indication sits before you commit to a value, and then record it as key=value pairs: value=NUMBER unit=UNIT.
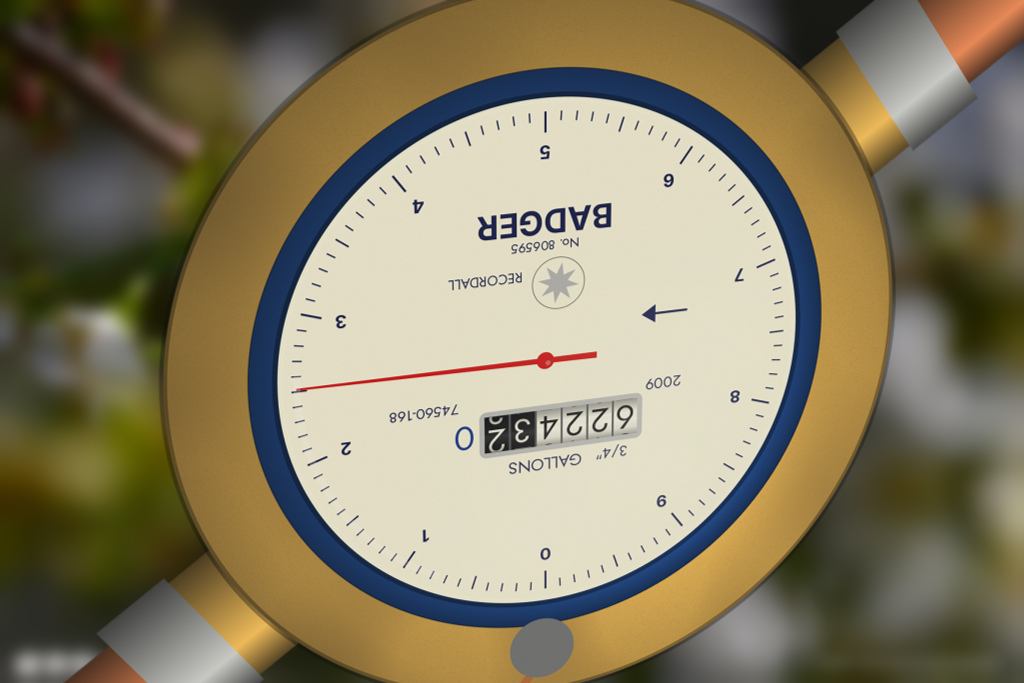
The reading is value=6224322.5 unit=gal
